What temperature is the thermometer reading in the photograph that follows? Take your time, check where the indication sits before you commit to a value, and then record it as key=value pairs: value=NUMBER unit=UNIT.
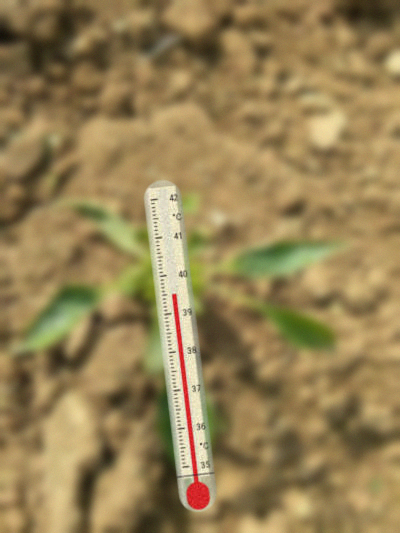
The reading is value=39.5 unit=°C
